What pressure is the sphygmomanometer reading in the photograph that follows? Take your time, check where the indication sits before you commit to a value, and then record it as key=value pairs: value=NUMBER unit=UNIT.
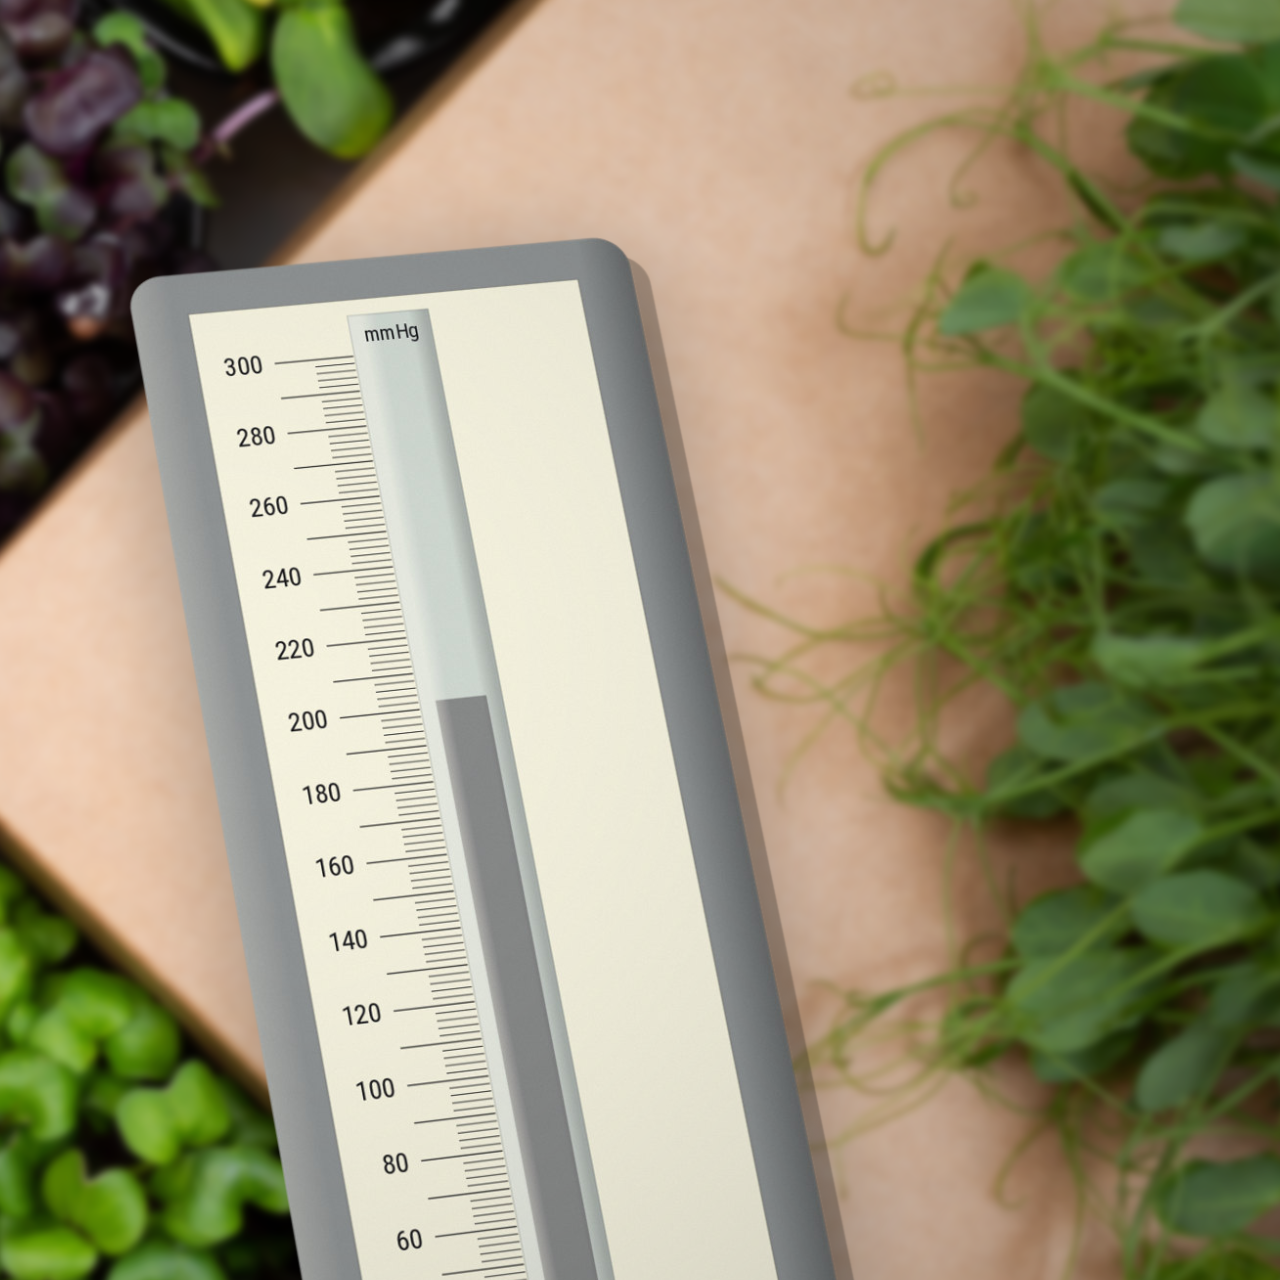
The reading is value=202 unit=mmHg
